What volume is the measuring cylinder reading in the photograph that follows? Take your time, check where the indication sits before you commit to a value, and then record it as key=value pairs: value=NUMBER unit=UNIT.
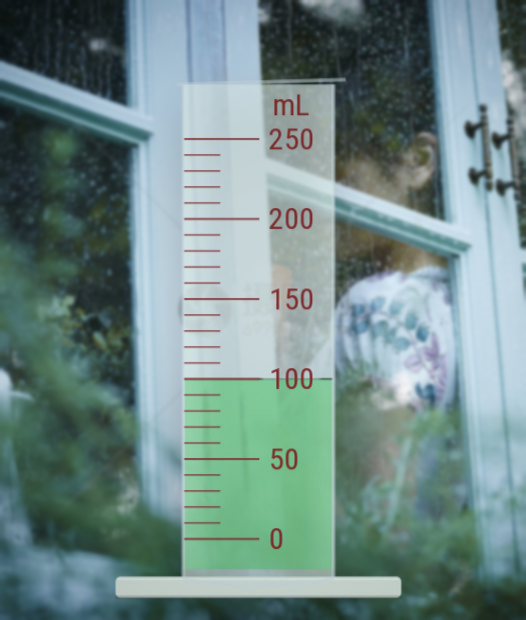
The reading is value=100 unit=mL
